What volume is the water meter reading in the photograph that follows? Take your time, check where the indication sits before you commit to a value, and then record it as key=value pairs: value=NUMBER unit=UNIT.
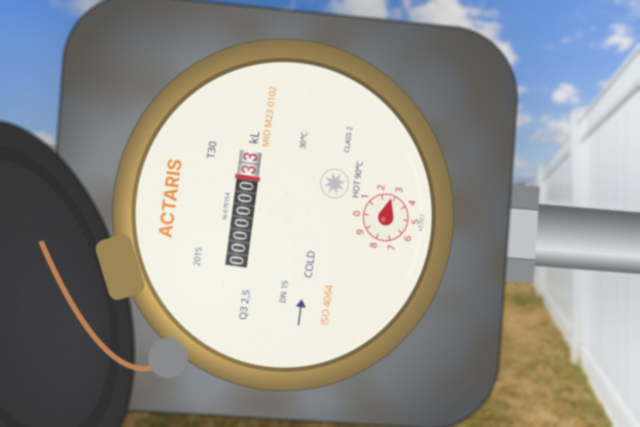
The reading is value=0.332 unit=kL
